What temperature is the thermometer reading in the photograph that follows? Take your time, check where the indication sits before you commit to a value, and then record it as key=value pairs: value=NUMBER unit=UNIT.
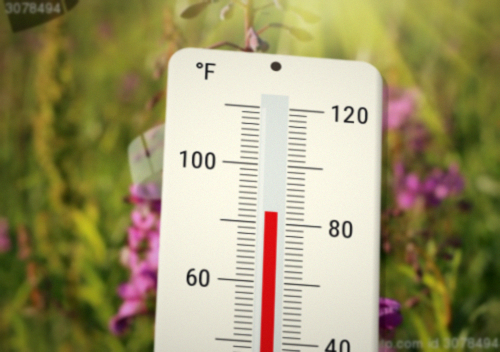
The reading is value=84 unit=°F
